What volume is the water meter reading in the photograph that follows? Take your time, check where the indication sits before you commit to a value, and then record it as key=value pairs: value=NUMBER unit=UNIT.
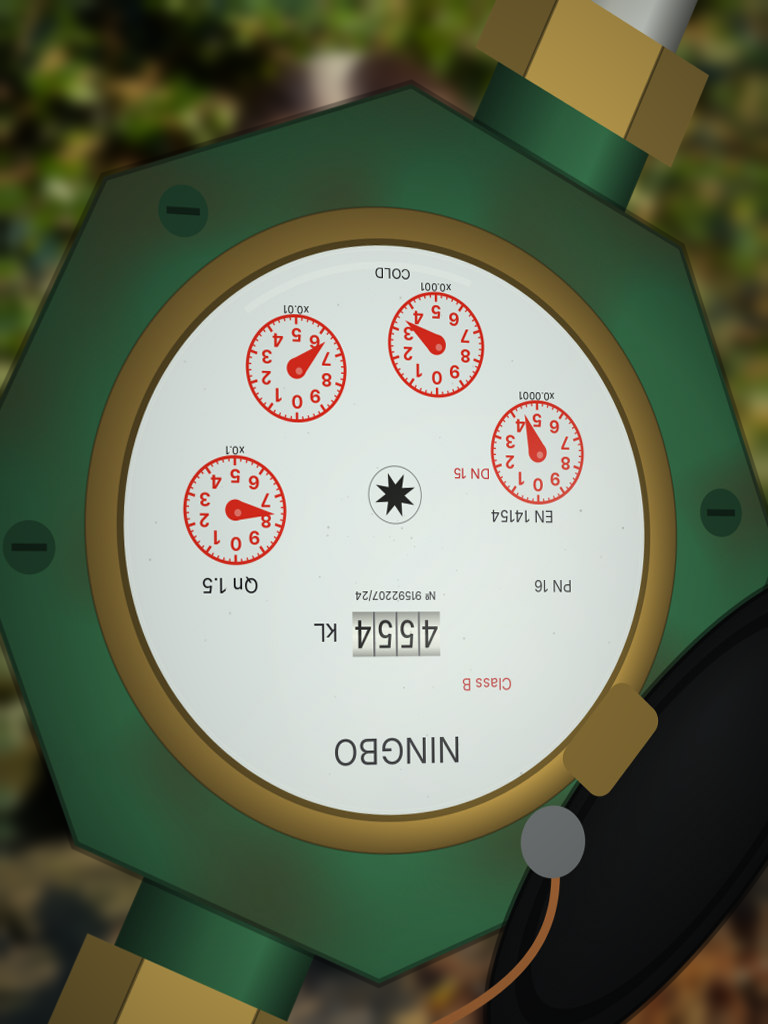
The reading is value=4554.7634 unit=kL
